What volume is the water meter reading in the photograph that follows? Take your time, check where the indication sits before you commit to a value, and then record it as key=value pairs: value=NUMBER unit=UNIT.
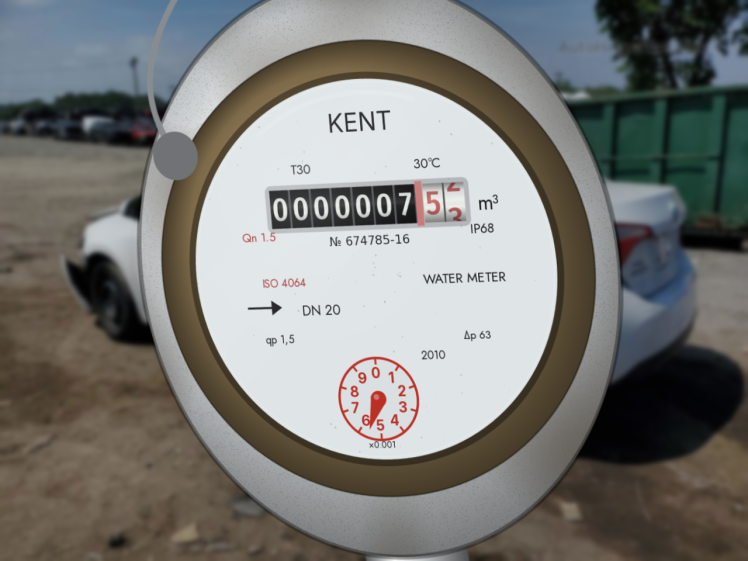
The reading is value=7.525 unit=m³
